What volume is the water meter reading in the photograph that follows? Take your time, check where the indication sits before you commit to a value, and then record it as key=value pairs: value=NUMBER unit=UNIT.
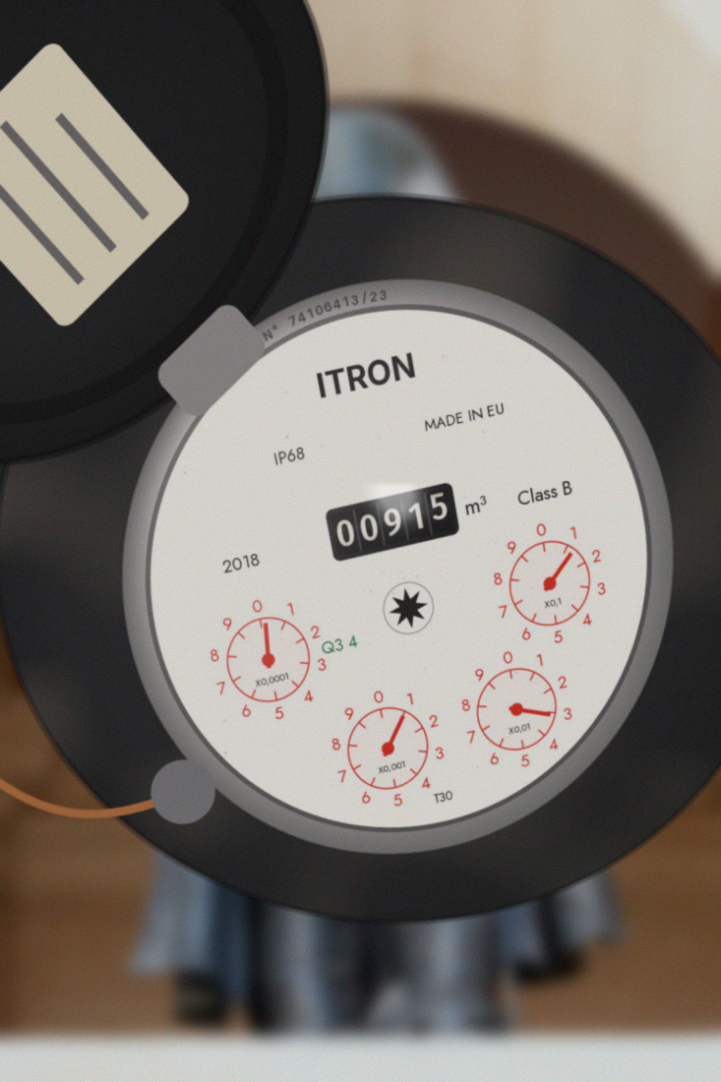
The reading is value=915.1310 unit=m³
